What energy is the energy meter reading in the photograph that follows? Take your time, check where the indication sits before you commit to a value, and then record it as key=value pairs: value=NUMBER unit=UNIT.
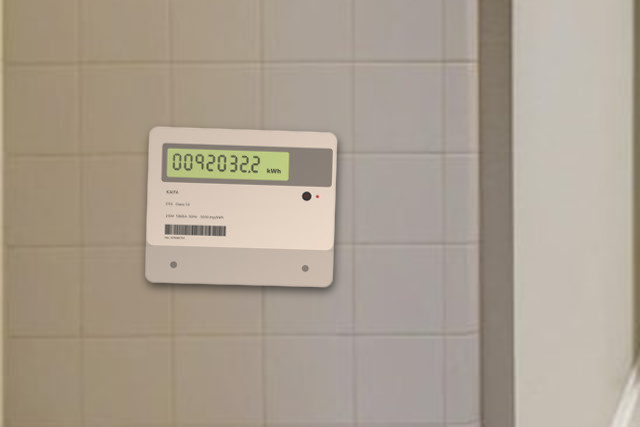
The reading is value=92032.2 unit=kWh
